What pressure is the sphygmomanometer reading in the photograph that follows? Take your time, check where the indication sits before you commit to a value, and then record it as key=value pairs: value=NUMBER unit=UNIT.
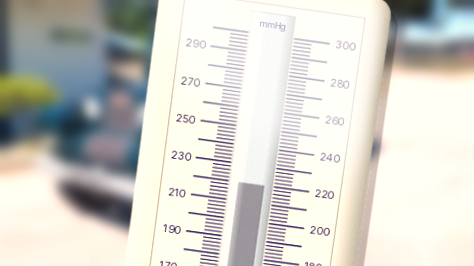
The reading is value=220 unit=mmHg
